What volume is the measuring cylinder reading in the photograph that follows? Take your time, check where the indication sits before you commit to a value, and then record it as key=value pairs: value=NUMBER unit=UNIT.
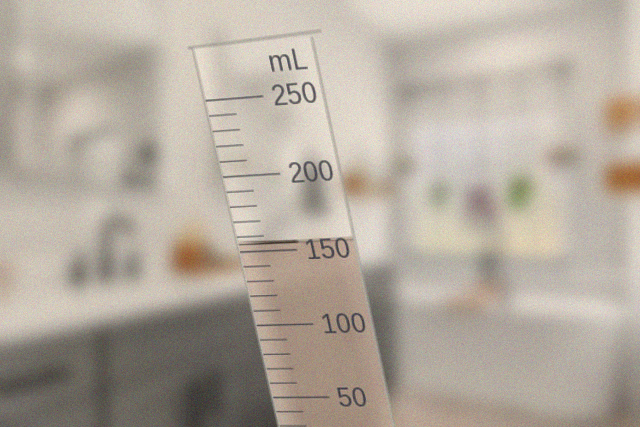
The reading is value=155 unit=mL
